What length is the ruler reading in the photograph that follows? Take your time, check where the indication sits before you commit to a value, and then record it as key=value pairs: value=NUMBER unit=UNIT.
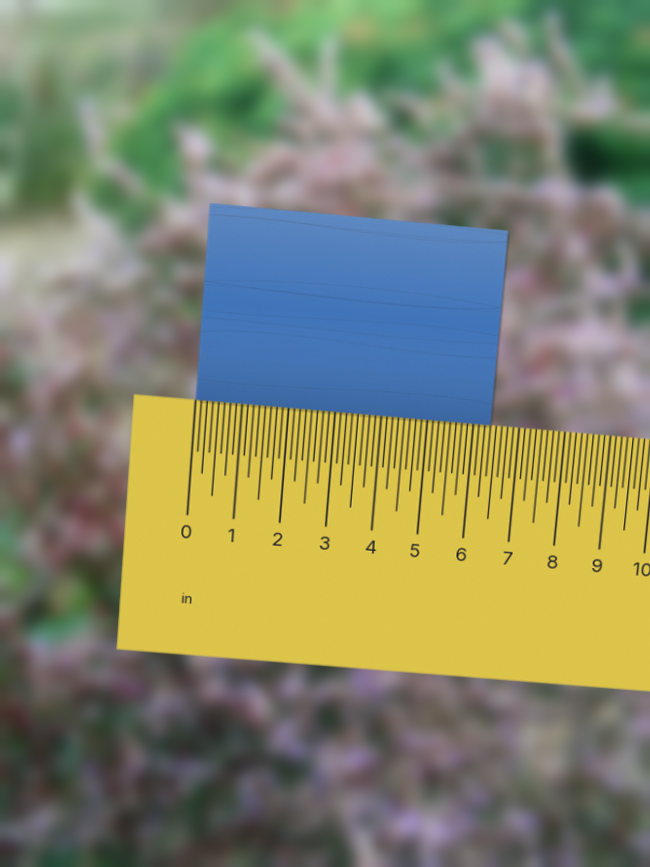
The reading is value=6.375 unit=in
